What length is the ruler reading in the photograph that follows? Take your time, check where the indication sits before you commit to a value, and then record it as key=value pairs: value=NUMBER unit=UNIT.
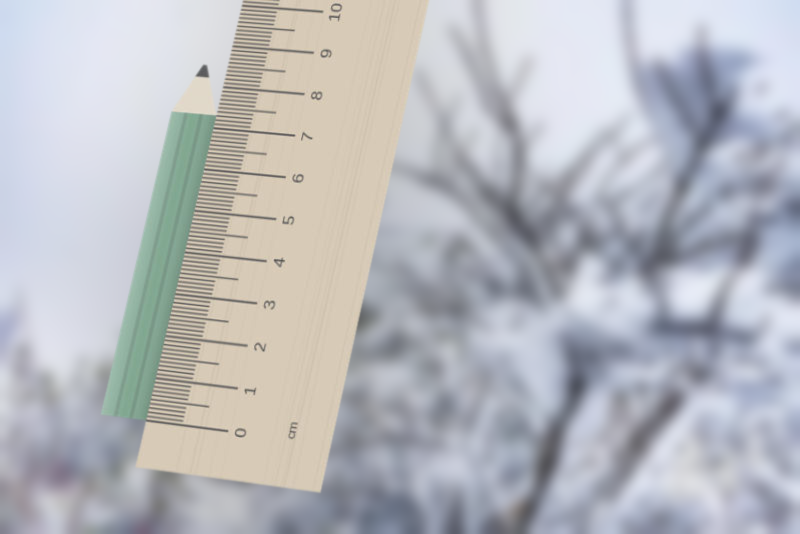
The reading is value=8.5 unit=cm
